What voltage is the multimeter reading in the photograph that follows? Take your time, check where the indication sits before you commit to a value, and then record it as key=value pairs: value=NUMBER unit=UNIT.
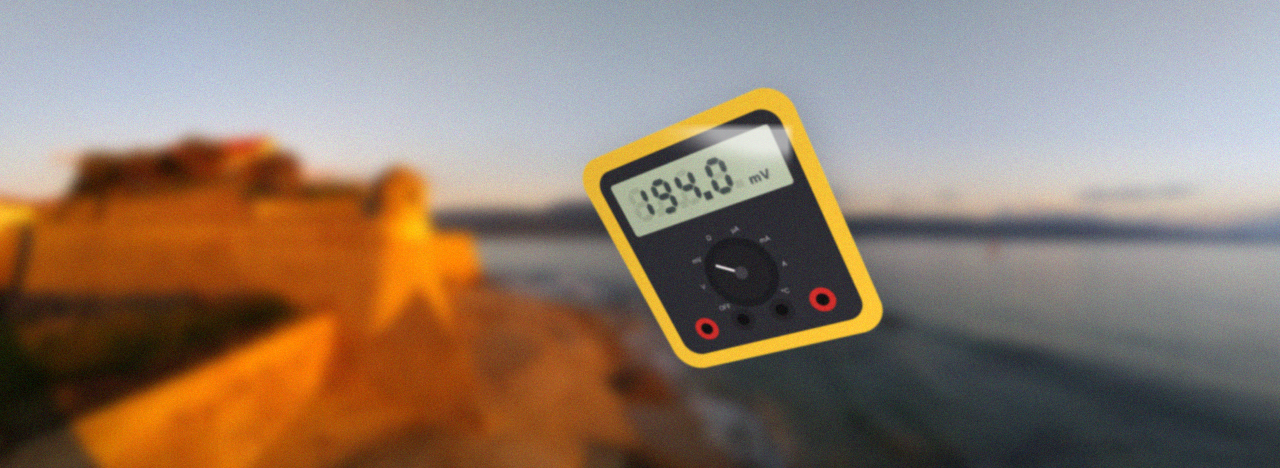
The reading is value=194.0 unit=mV
